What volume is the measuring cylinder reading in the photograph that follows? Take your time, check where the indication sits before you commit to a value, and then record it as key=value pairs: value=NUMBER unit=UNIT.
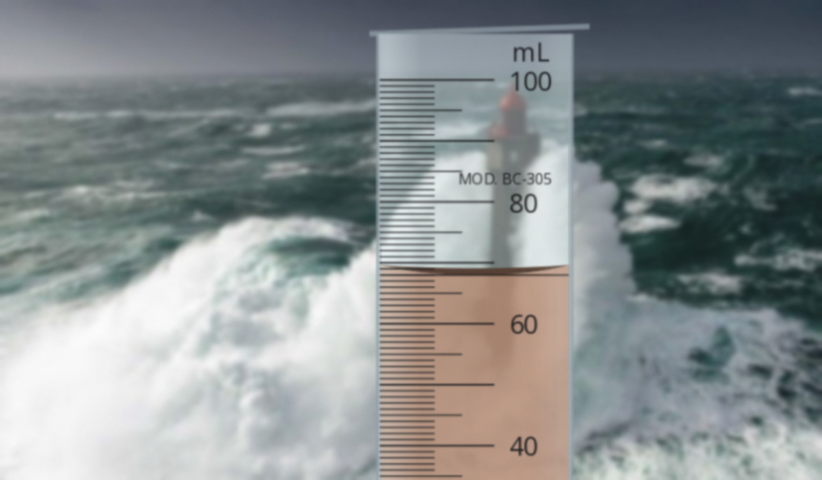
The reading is value=68 unit=mL
